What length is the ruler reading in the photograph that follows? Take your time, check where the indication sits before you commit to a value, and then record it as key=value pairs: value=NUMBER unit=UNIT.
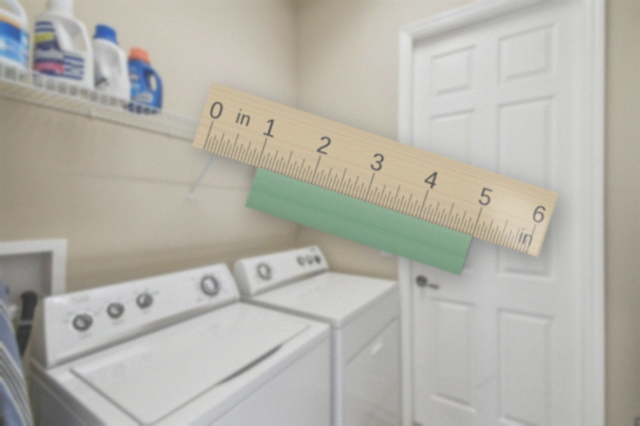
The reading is value=4 unit=in
